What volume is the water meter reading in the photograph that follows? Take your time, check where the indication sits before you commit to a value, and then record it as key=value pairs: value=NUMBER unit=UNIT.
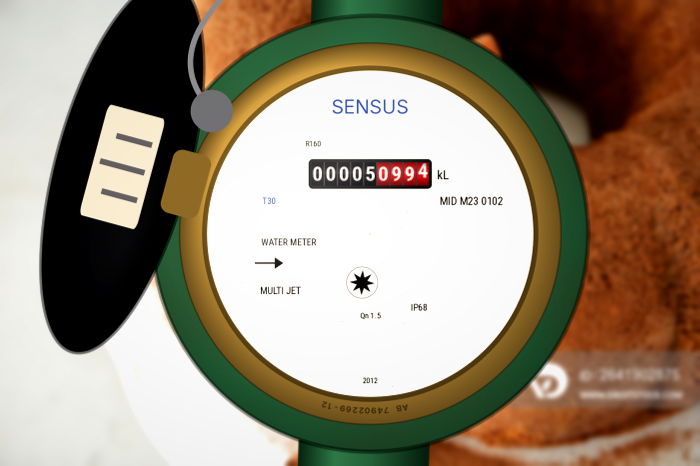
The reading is value=5.0994 unit=kL
